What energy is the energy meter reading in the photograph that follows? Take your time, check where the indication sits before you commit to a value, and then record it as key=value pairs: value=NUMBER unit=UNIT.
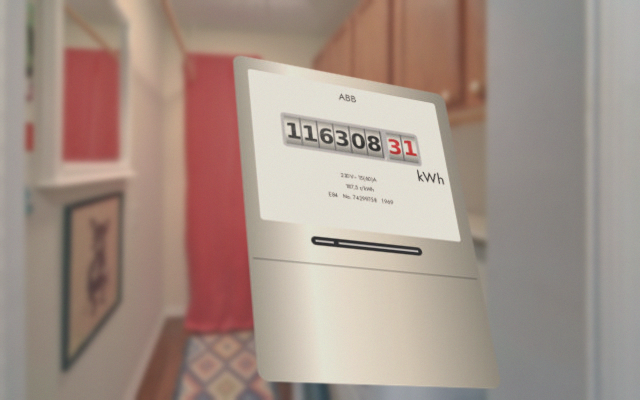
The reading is value=116308.31 unit=kWh
